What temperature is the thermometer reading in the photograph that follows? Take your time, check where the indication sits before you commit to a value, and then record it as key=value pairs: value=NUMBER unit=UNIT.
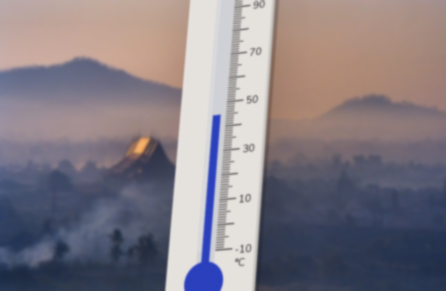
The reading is value=45 unit=°C
